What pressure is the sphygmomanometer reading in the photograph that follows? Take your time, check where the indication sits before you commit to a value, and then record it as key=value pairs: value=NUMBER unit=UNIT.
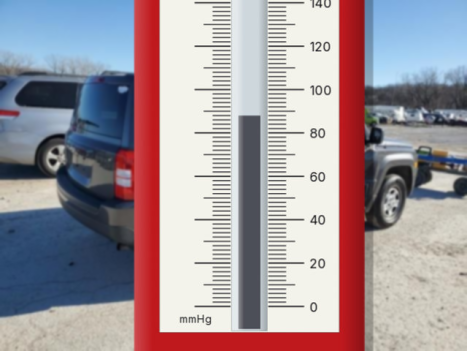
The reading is value=88 unit=mmHg
